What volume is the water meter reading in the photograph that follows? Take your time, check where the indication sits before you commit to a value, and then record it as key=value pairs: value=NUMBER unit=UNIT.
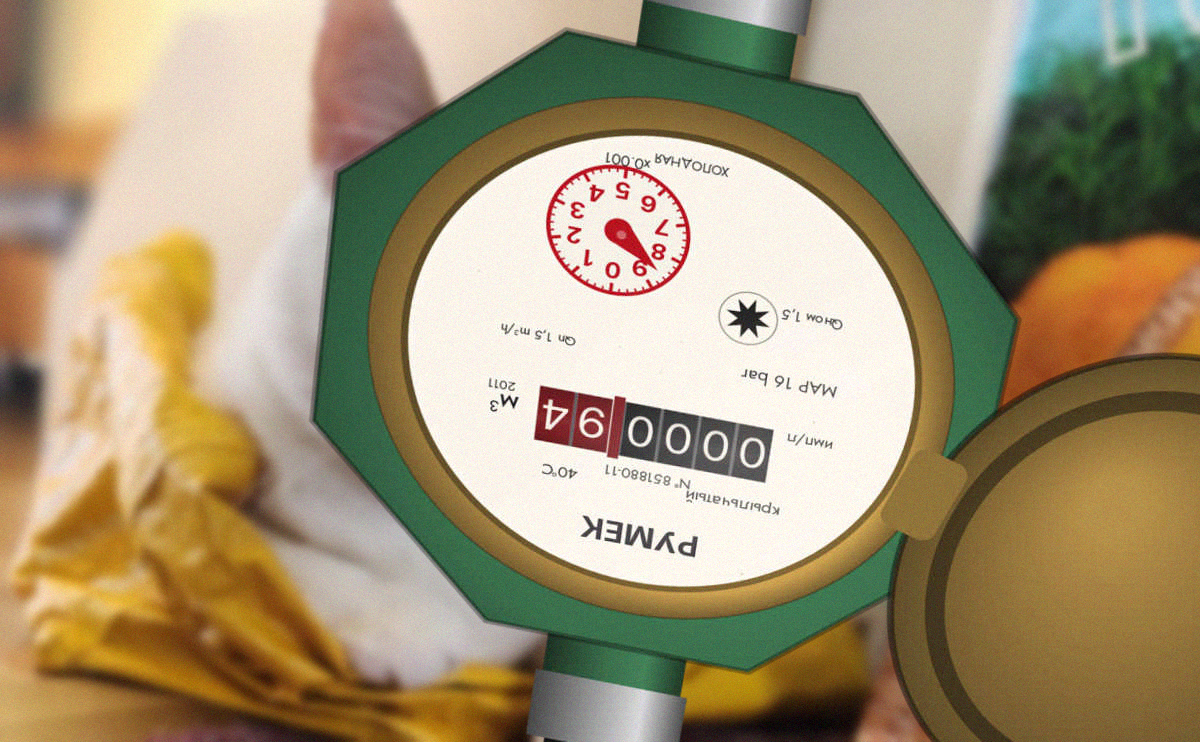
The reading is value=0.948 unit=m³
